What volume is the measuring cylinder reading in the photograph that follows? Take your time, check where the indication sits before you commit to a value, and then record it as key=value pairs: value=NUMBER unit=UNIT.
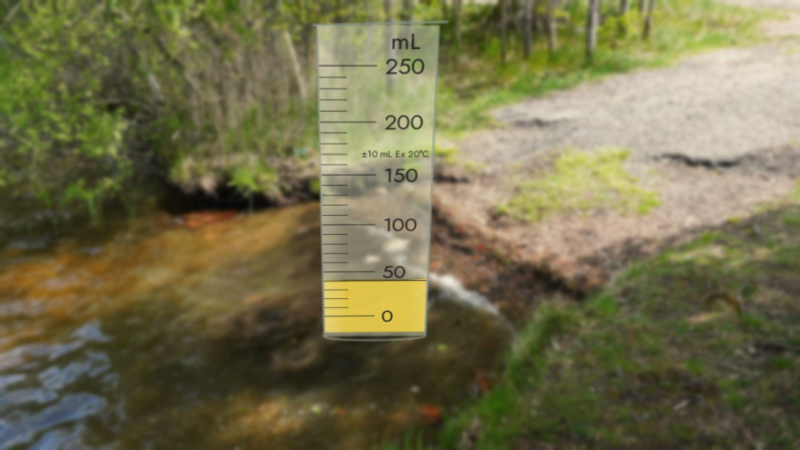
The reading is value=40 unit=mL
